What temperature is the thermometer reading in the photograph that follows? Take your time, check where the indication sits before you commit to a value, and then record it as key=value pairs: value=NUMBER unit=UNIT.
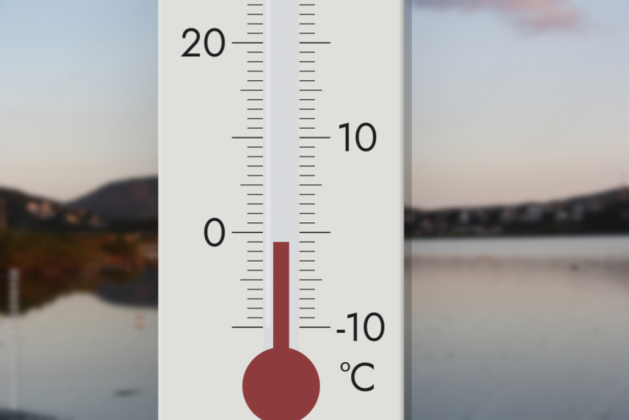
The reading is value=-1 unit=°C
